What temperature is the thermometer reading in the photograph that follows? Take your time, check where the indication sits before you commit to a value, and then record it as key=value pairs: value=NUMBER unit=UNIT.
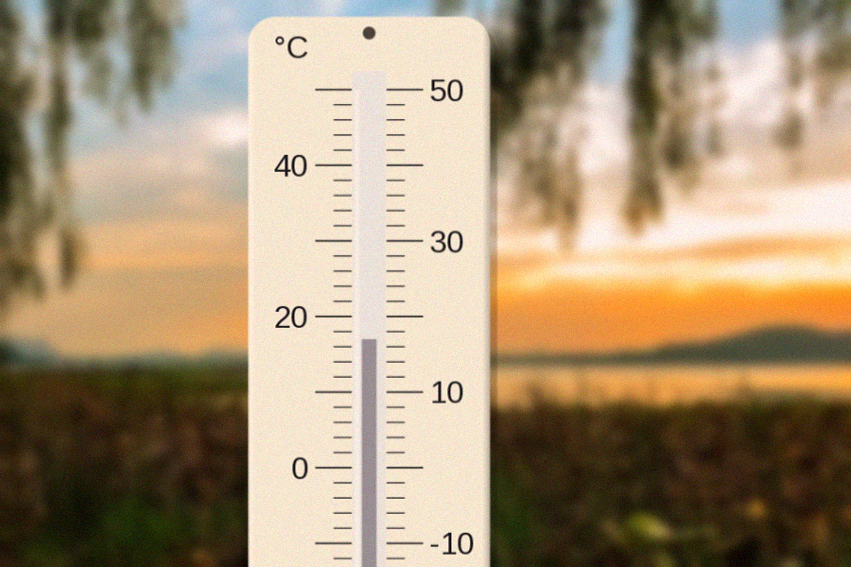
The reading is value=17 unit=°C
